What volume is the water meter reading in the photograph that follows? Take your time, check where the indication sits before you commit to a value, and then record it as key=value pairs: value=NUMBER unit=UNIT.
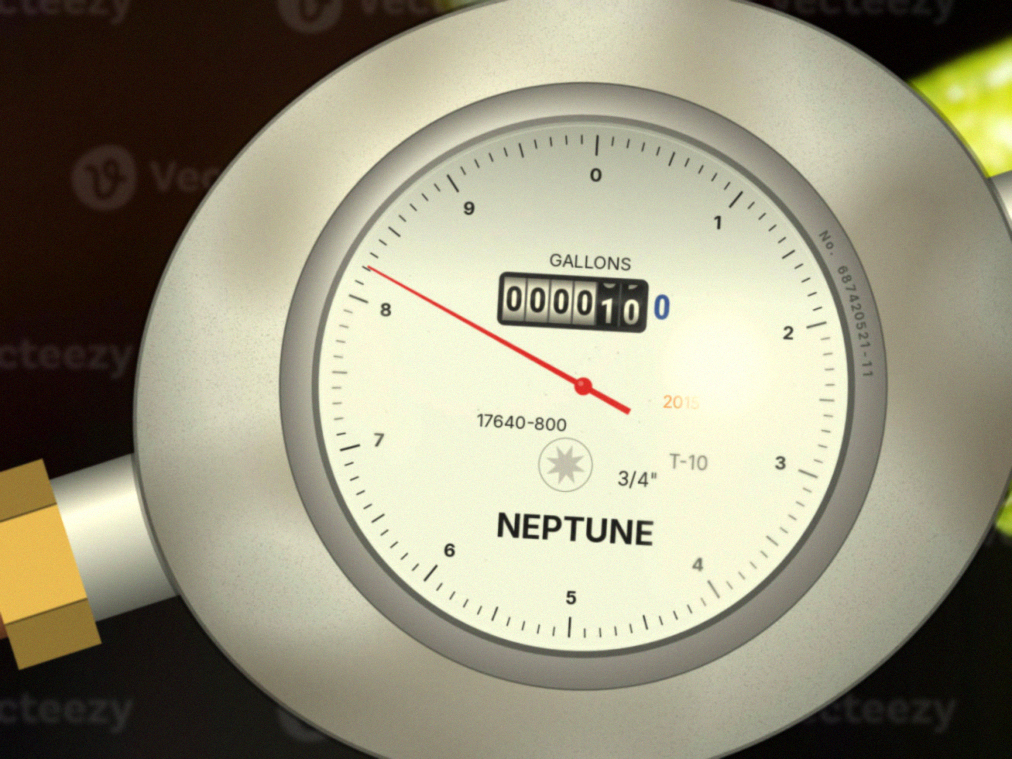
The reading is value=98.2 unit=gal
